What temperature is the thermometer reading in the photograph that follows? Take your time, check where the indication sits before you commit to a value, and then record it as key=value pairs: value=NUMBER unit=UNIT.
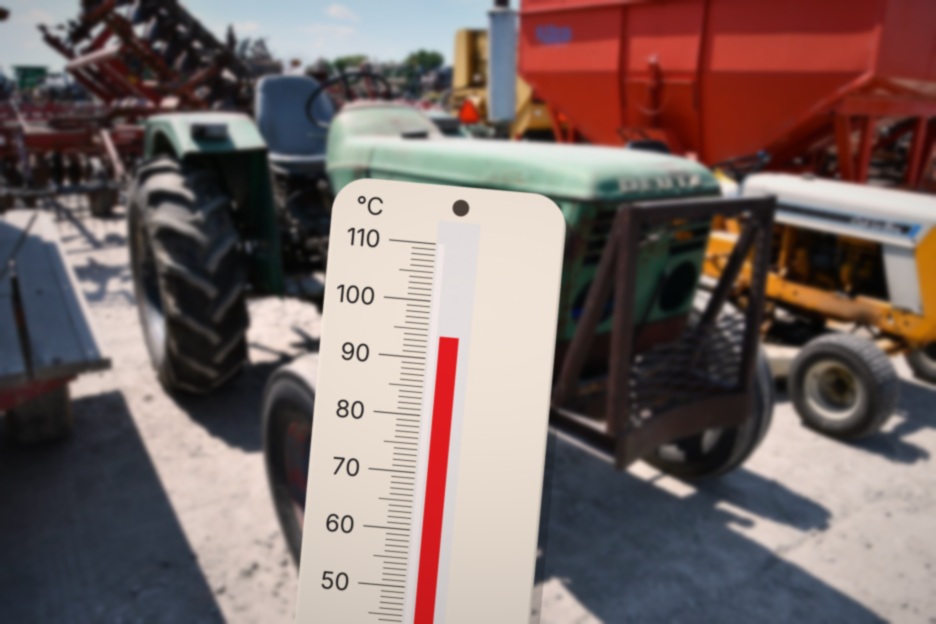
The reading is value=94 unit=°C
